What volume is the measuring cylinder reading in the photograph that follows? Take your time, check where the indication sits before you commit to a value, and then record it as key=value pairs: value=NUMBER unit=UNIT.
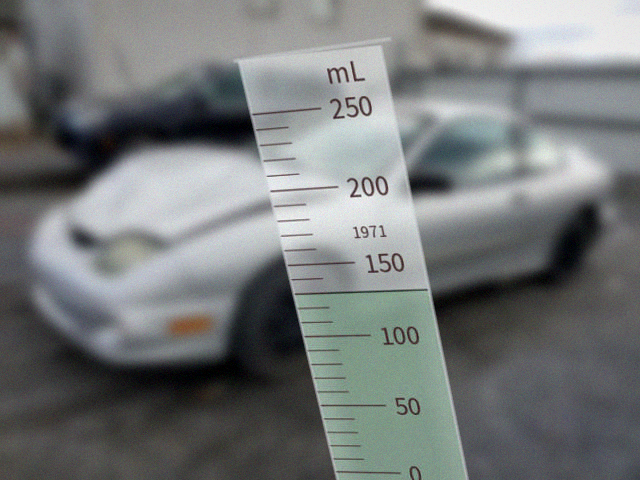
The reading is value=130 unit=mL
